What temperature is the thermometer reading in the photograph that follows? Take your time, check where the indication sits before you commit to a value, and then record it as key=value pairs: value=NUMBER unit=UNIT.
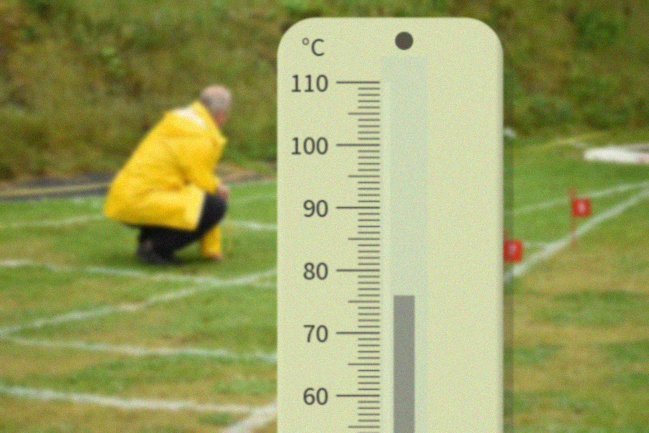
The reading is value=76 unit=°C
